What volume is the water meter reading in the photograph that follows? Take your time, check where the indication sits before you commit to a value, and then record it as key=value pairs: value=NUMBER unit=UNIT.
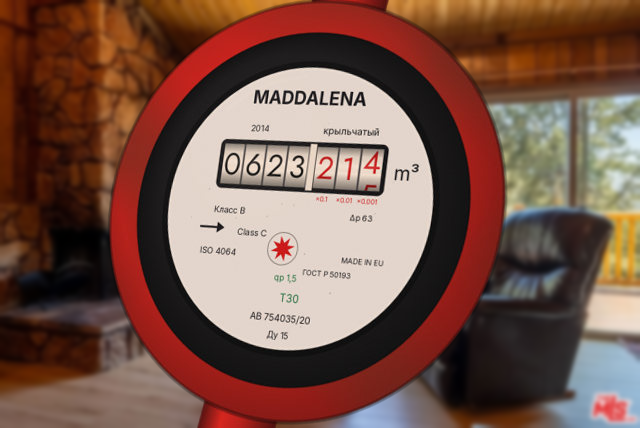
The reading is value=623.214 unit=m³
